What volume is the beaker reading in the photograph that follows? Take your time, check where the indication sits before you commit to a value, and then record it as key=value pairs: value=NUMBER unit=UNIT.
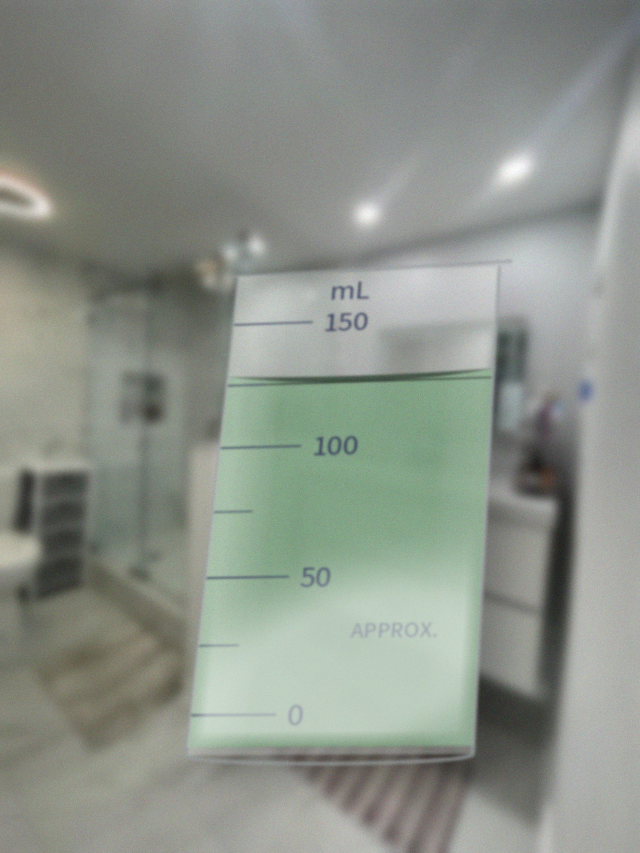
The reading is value=125 unit=mL
